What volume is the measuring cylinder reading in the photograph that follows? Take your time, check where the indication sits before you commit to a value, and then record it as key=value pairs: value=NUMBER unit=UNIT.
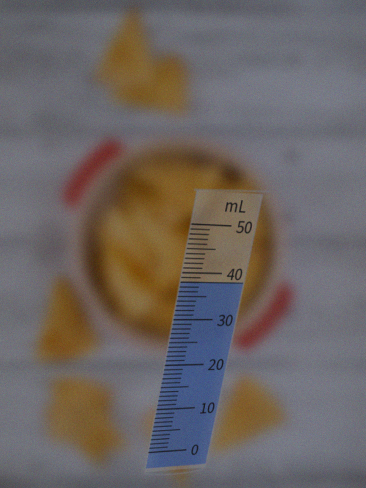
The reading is value=38 unit=mL
